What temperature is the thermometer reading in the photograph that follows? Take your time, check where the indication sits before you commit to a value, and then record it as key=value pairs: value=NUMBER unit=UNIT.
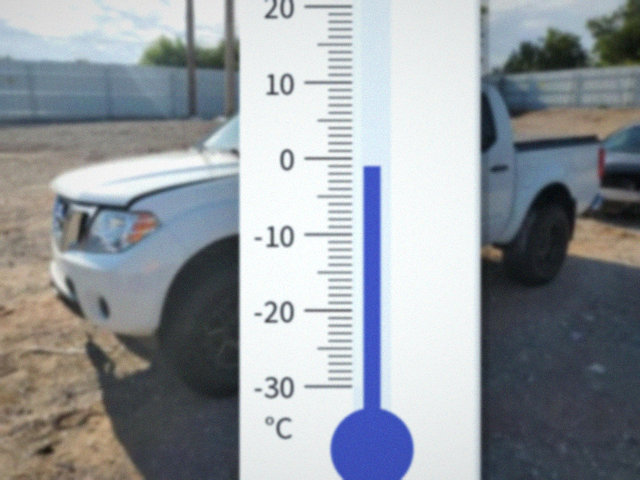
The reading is value=-1 unit=°C
